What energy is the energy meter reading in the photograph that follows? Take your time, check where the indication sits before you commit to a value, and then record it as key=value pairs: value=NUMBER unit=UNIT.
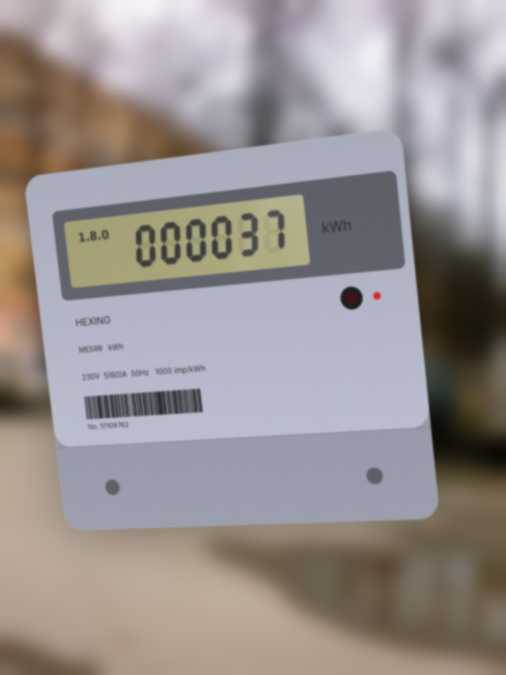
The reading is value=37 unit=kWh
